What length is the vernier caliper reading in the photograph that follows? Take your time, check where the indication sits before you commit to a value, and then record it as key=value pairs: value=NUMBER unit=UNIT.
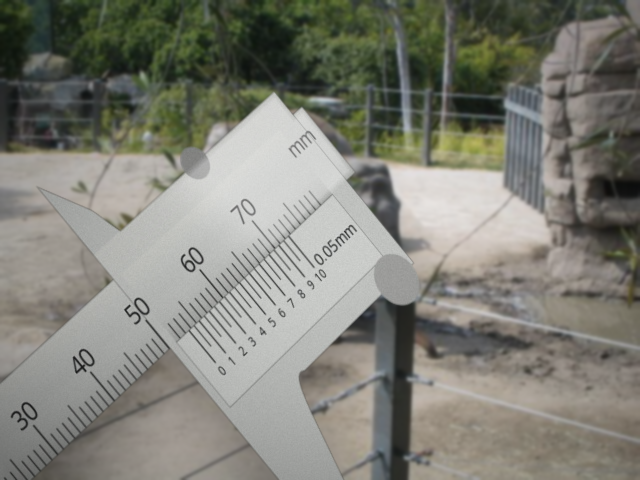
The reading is value=53.6 unit=mm
